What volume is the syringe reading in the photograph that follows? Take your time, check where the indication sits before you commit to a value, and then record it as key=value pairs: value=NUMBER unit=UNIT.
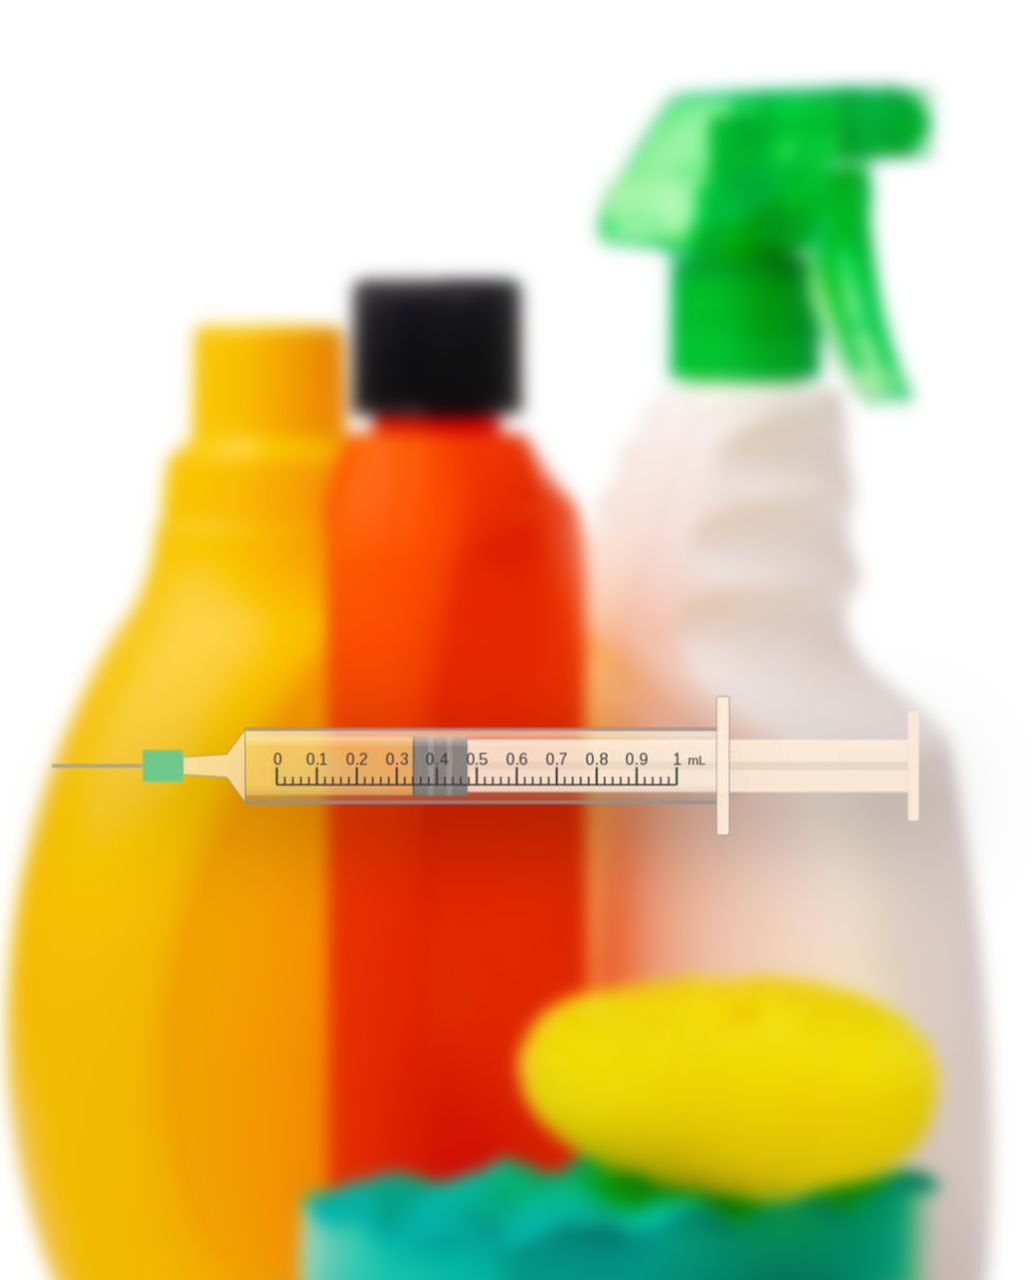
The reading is value=0.34 unit=mL
